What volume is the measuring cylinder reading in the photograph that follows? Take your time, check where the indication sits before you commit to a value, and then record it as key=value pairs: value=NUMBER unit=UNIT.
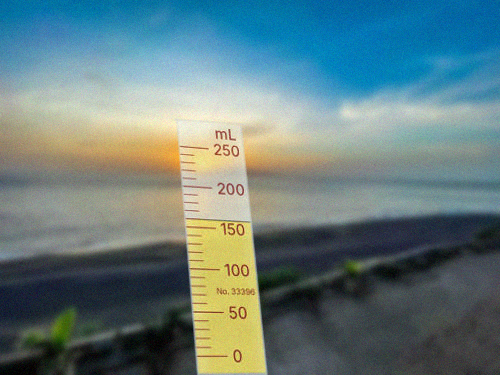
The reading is value=160 unit=mL
